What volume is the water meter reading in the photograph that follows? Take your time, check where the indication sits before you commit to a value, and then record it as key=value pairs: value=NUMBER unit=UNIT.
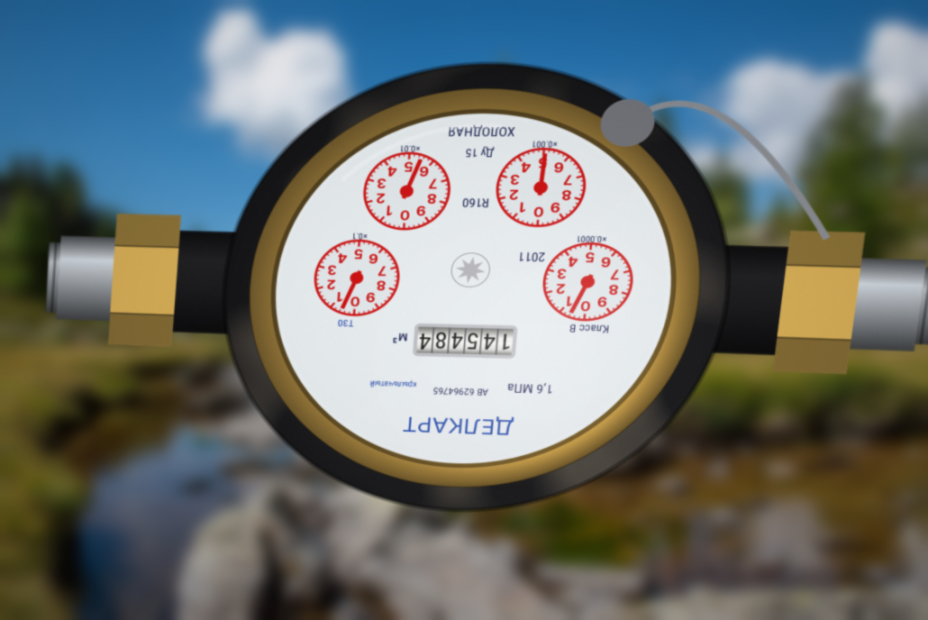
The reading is value=145484.0550 unit=m³
